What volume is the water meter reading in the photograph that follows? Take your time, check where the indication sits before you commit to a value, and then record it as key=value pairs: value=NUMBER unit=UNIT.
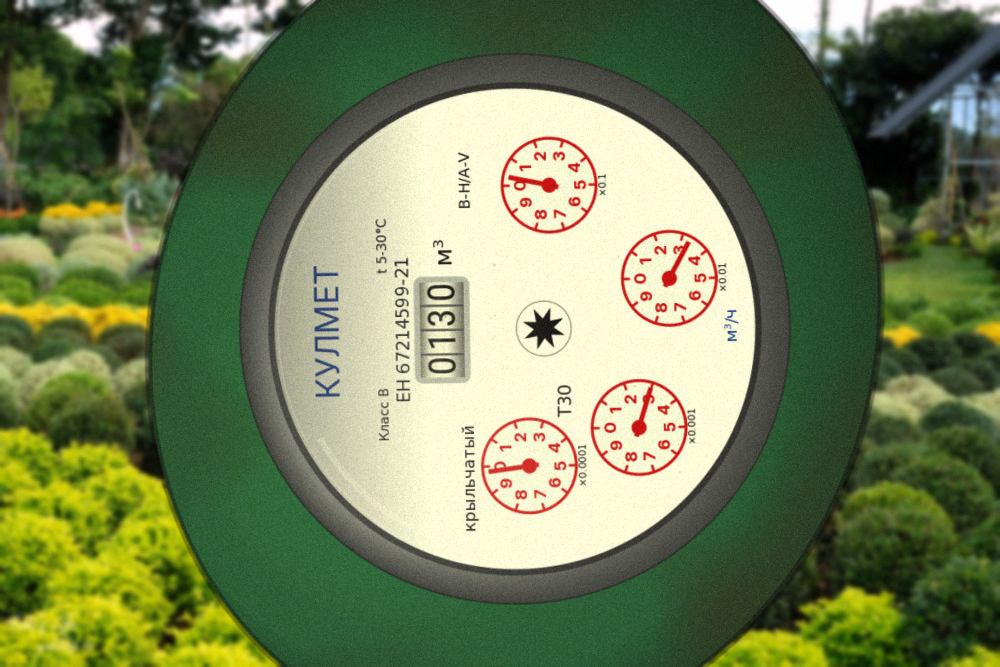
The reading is value=130.0329 unit=m³
